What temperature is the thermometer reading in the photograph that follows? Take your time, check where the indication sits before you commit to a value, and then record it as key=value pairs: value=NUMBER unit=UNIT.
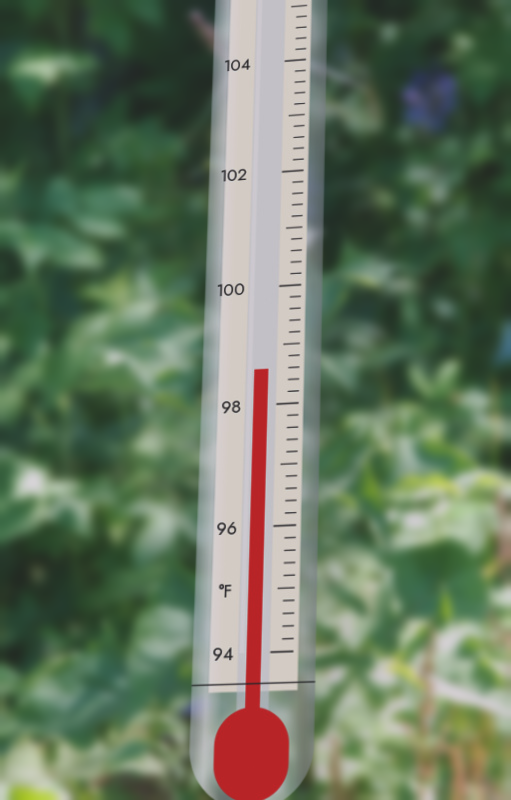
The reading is value=98.6 unit=°F
